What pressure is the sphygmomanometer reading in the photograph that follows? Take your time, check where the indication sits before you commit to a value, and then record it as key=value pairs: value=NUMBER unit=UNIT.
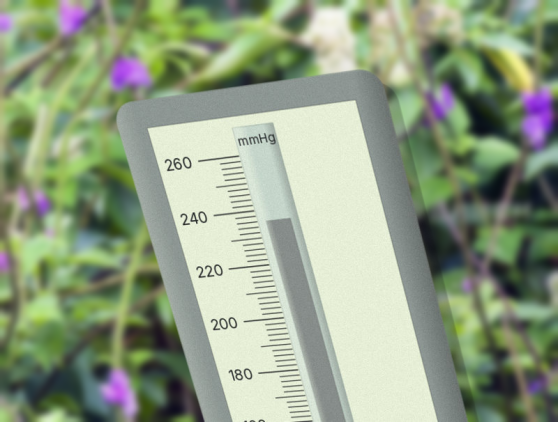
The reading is value=236 unit=mmHg
